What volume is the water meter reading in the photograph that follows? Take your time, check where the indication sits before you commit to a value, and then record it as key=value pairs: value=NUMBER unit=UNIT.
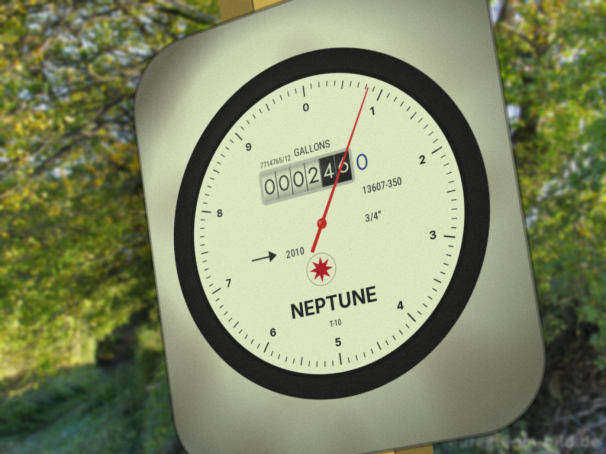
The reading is value=2460.8 unit=gal
